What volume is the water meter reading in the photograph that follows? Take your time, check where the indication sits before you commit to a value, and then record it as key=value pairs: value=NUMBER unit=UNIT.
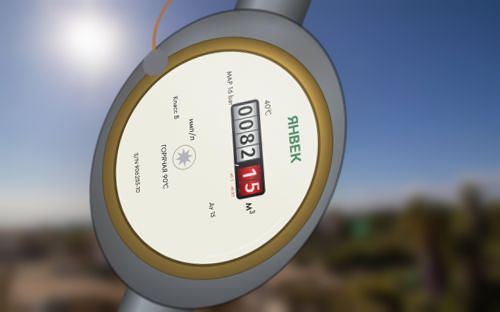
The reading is value=82.15 unit=m³
